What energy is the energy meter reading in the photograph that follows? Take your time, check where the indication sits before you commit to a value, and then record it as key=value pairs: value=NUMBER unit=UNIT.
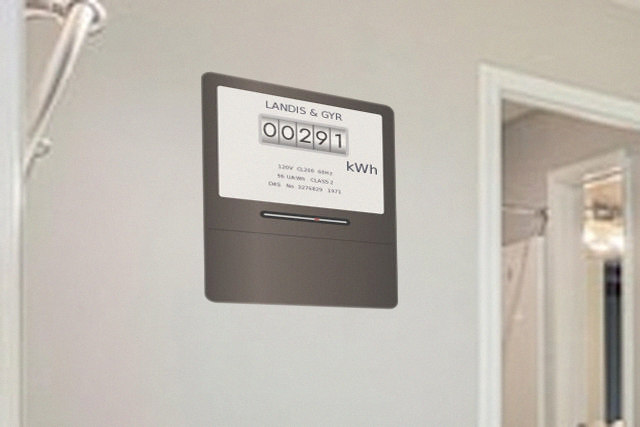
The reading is value=291 unit=kWh
